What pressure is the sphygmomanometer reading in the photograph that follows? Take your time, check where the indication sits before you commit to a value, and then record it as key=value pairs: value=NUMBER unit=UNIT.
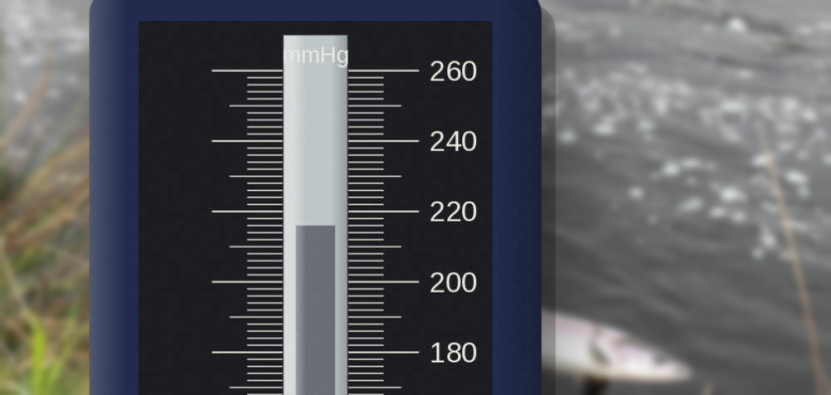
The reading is value=216 unit=mmHg
